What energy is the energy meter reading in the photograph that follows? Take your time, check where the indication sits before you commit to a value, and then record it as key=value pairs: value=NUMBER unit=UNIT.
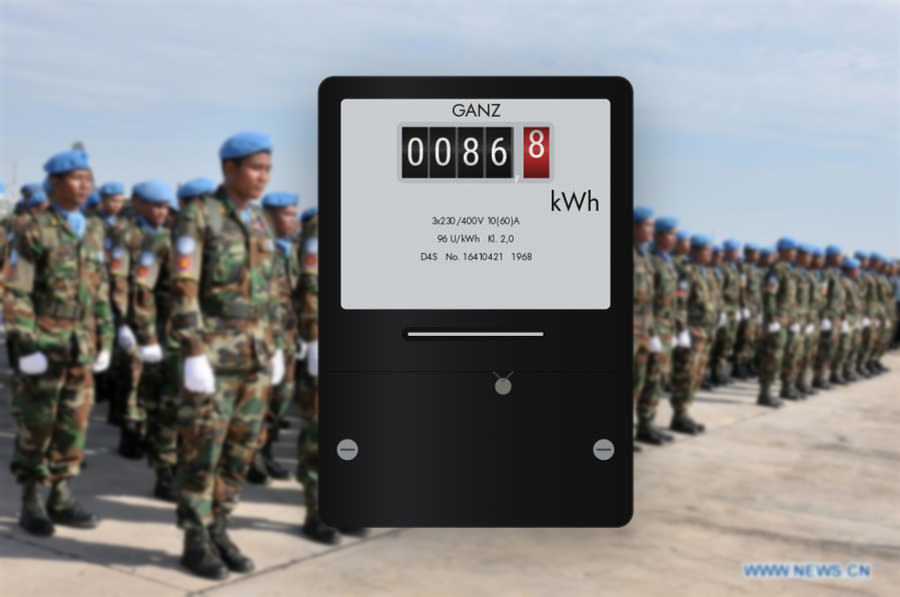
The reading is value=86.8 unit=kWh
